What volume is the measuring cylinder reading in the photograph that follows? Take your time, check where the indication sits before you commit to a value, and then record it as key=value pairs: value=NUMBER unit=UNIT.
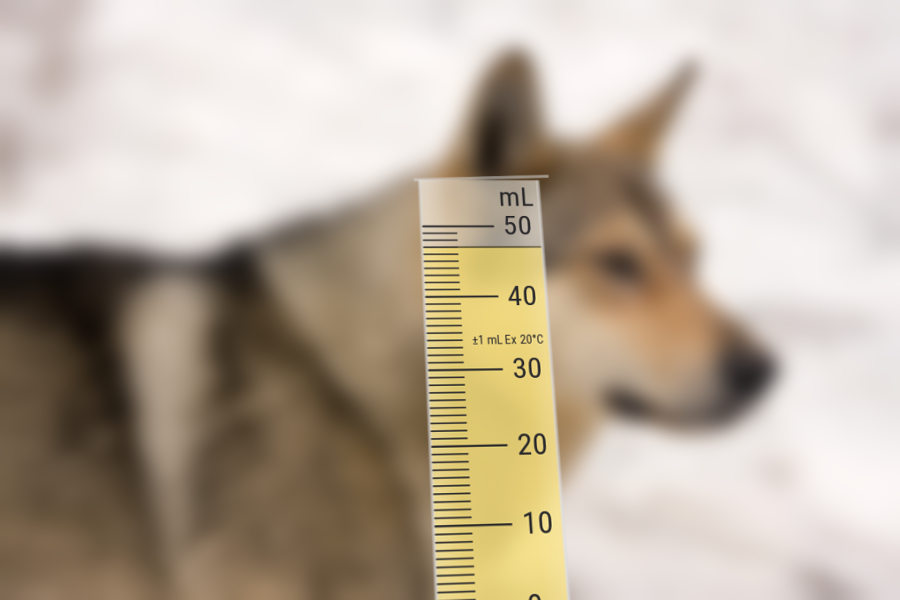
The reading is value=47 unit=mL
